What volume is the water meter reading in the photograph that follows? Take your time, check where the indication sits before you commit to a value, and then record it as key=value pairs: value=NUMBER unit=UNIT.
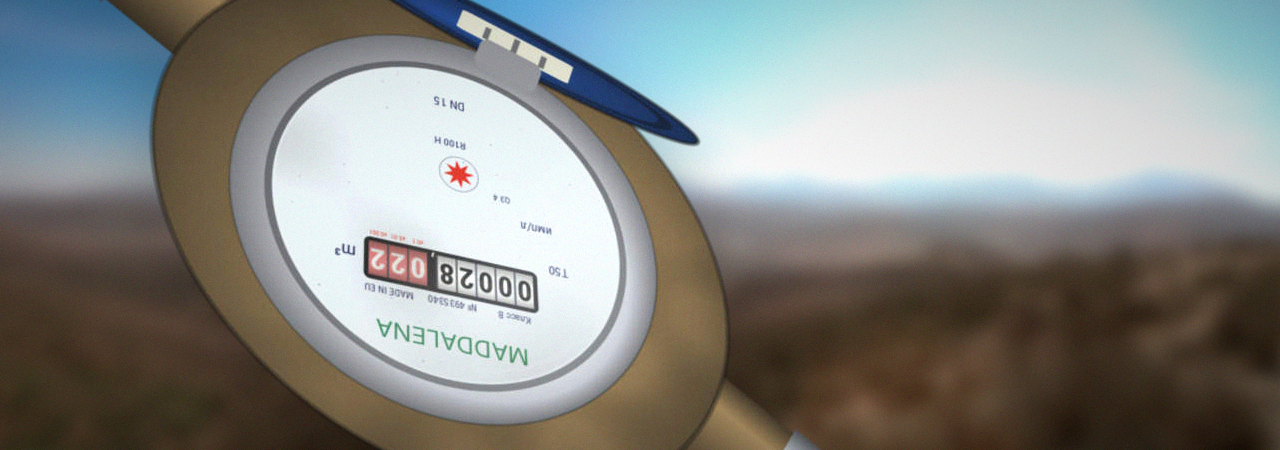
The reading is value=28.022 unit=m³
